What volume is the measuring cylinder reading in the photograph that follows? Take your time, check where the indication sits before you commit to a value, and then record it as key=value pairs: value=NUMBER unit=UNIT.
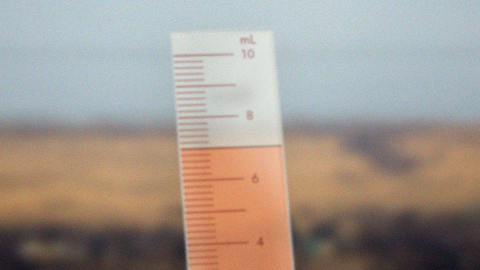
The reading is value=7 unit=mL
